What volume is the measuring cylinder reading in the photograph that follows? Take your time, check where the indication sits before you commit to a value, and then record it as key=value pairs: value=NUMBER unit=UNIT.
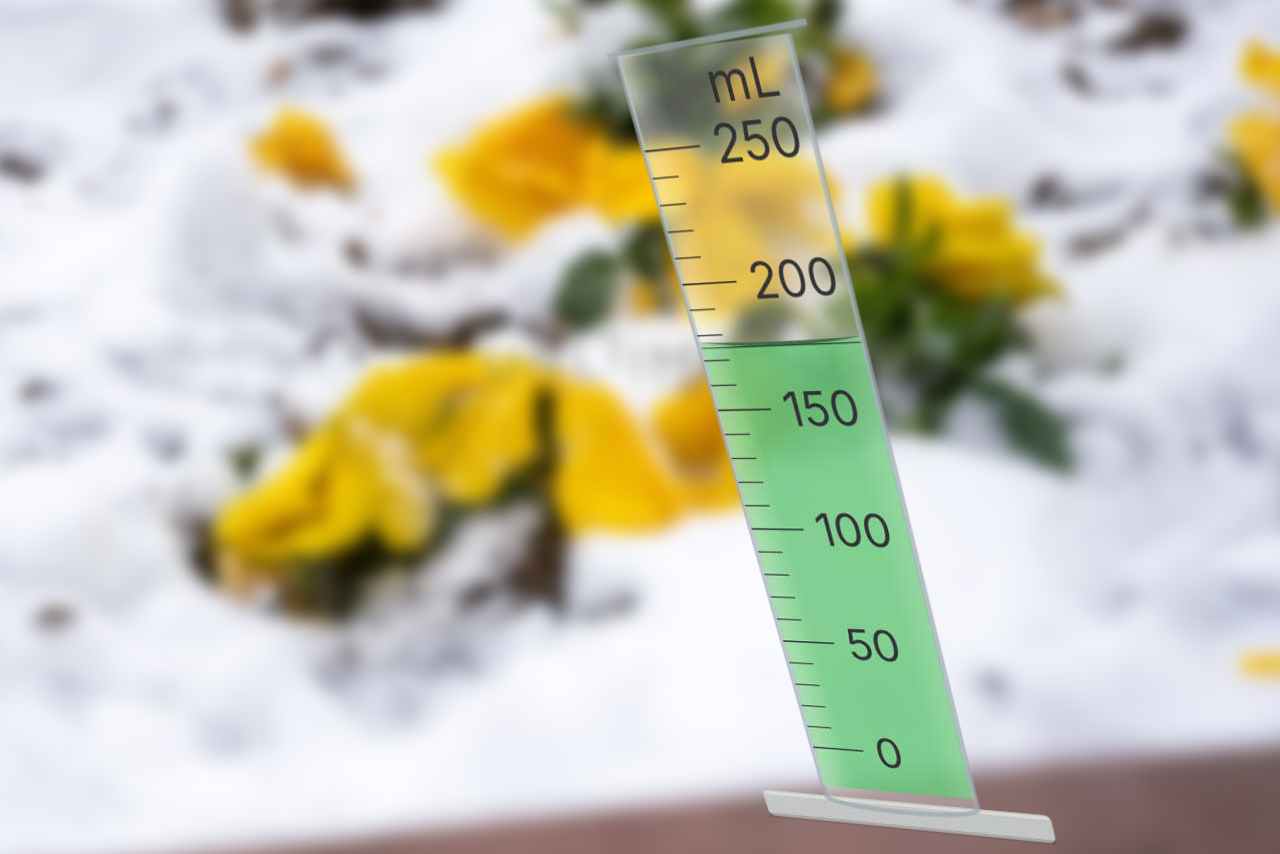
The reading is value=175 unit=mL
